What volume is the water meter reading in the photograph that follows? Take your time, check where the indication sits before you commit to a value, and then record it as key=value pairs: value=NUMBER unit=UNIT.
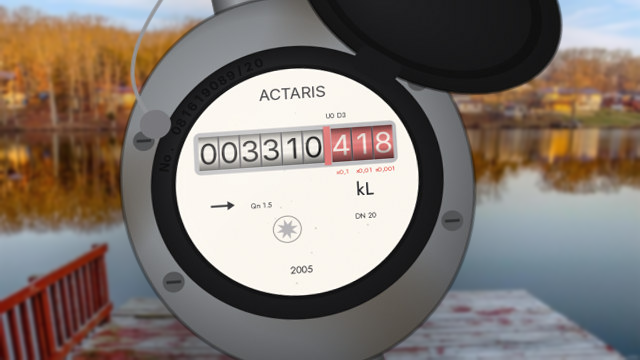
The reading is value=3310.418 unit=kL
